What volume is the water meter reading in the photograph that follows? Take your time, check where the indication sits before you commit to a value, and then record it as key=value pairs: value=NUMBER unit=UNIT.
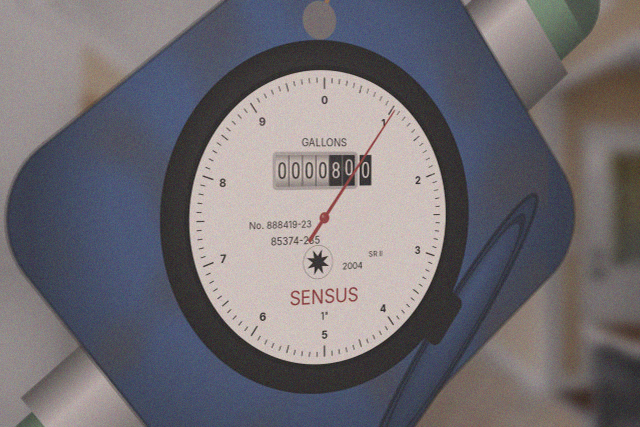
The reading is value=801.0 unit=gal
